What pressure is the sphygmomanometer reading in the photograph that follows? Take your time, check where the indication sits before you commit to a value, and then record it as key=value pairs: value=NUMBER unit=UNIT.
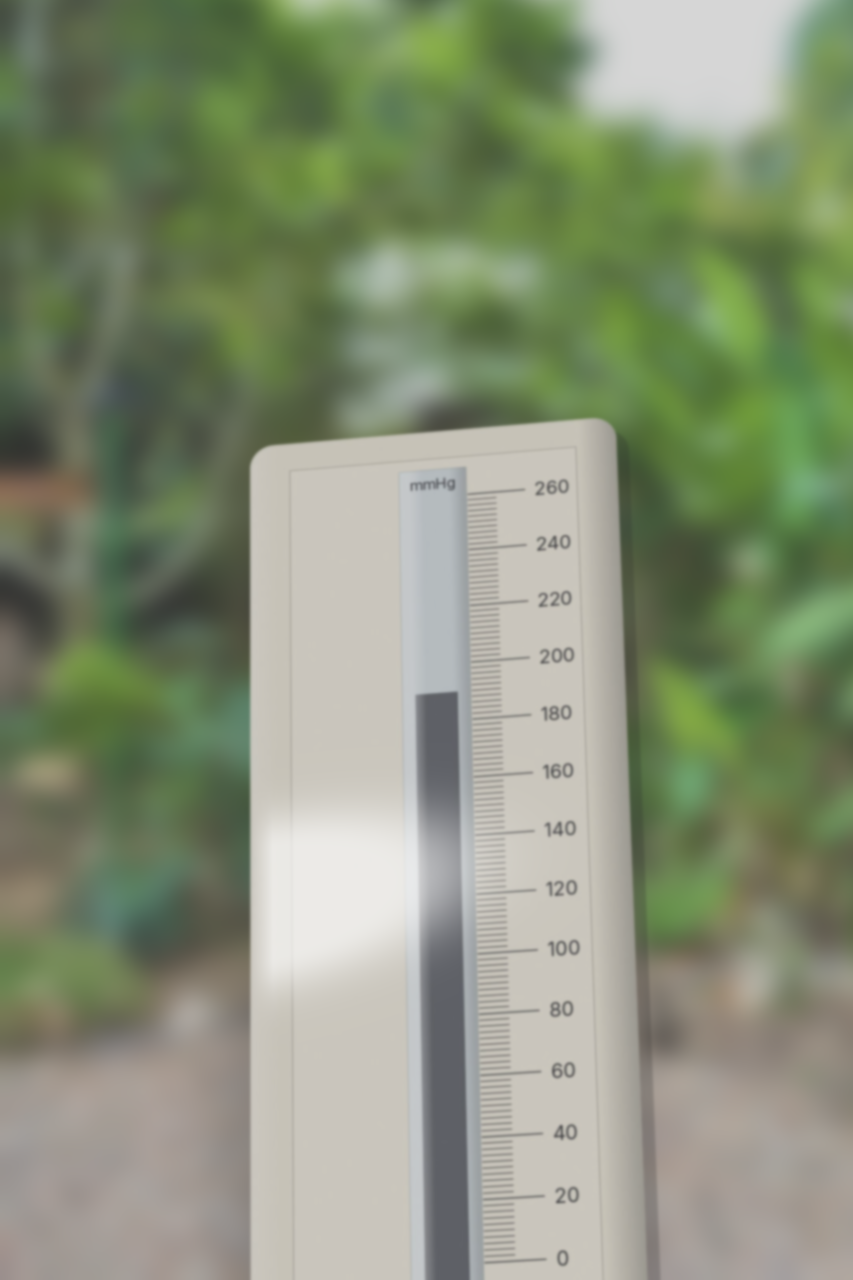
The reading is value=190 unit=mmHg
